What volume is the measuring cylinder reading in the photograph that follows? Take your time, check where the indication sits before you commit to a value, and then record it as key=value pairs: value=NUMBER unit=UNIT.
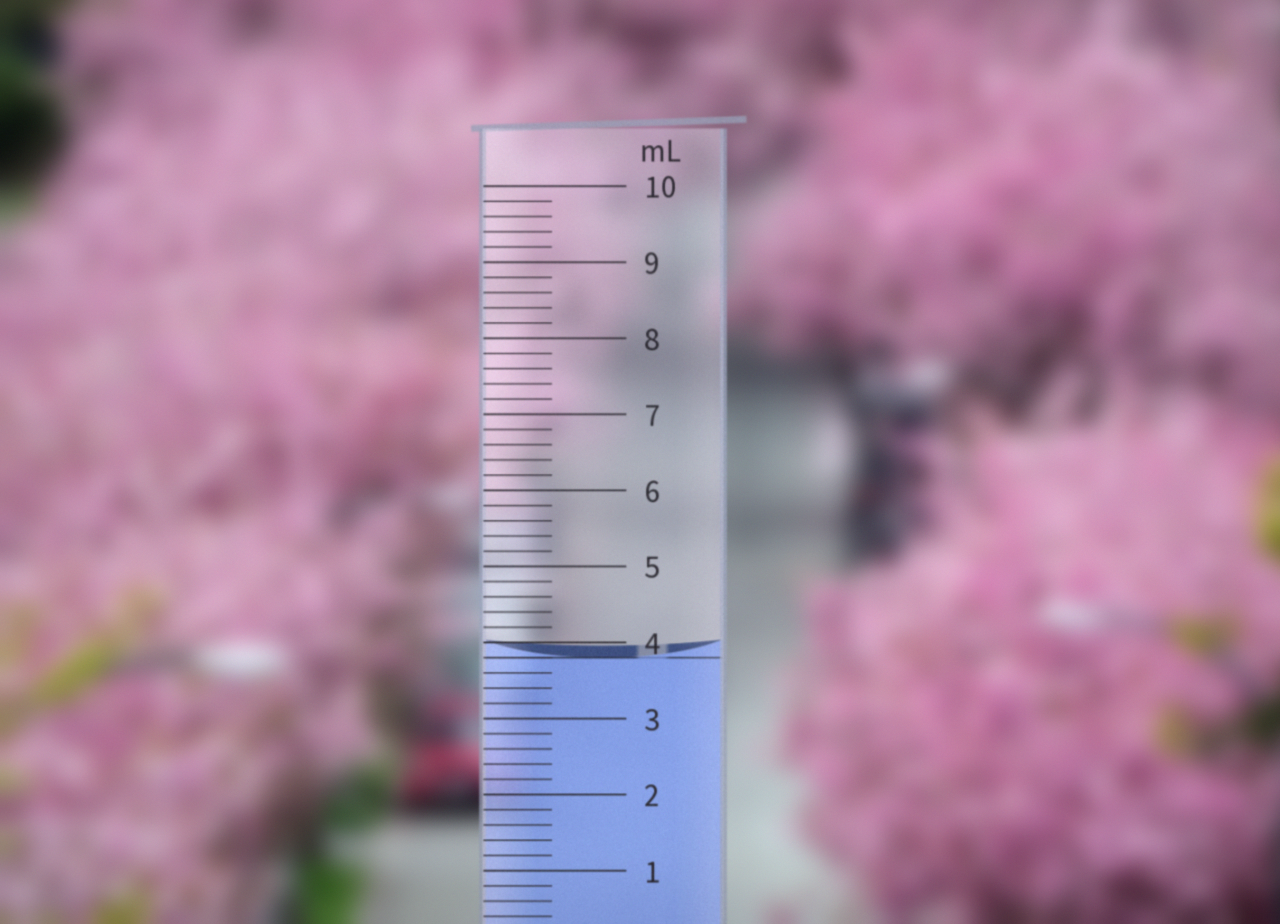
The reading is value=3.8 unit=mL
